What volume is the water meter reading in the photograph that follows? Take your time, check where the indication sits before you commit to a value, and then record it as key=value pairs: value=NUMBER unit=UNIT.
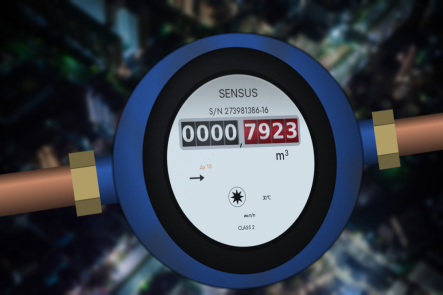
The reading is value=0.7923 unit=m³
